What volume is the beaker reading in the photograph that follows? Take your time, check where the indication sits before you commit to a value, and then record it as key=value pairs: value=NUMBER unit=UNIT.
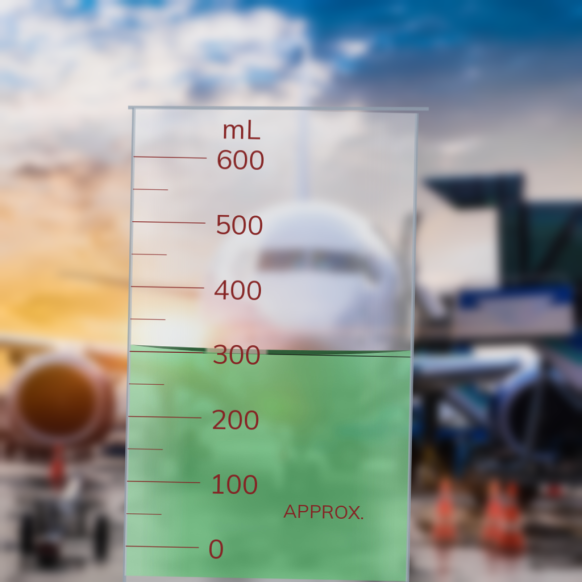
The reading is value=300 unit=mL
